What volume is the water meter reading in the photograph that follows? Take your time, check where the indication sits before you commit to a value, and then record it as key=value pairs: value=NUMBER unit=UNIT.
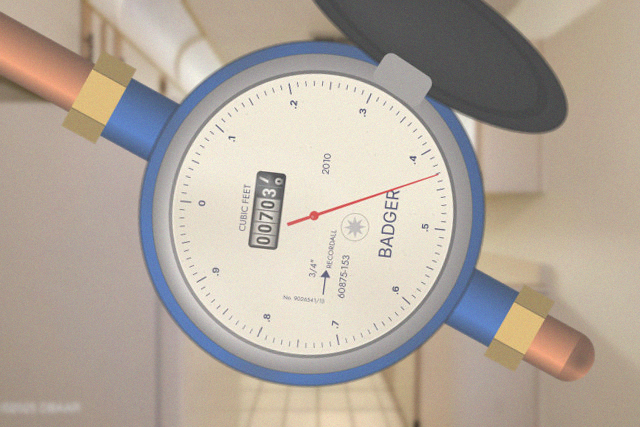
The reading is value=7037.43 unit=ft³
